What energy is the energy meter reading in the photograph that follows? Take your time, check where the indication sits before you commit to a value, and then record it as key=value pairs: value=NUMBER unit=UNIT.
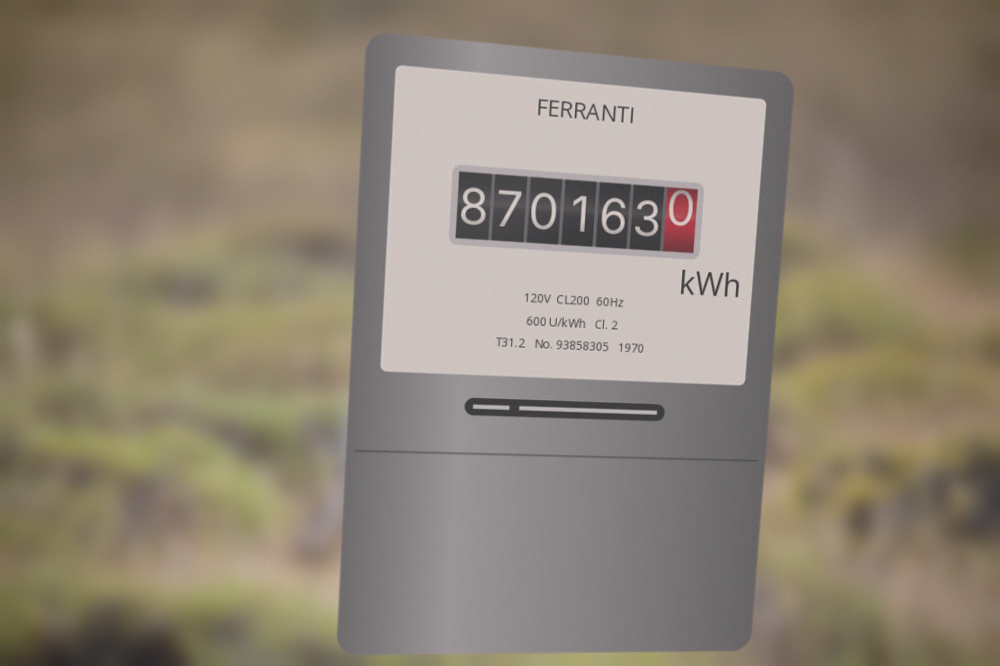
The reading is value=870163.0 unit=kWh
